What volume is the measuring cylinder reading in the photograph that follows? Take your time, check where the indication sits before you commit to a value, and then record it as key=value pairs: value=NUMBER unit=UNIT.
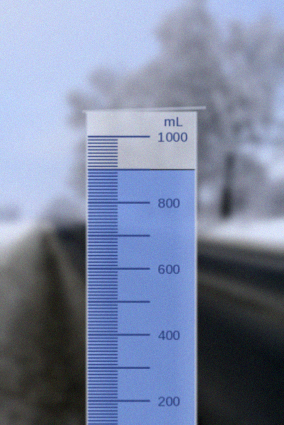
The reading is value=900 unit=mL
